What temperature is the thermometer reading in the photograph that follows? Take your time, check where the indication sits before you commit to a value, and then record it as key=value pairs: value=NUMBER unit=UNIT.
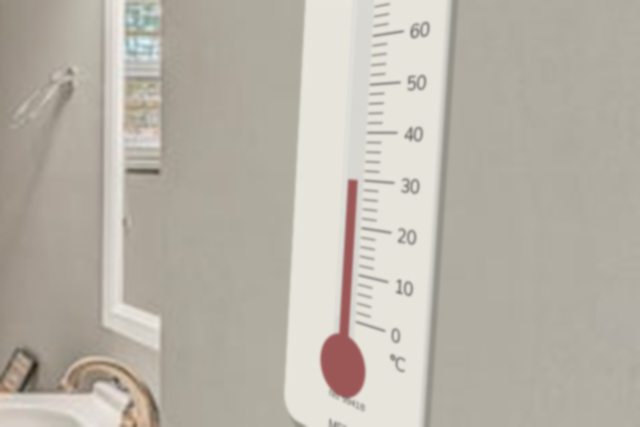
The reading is value=30 unit=°C
